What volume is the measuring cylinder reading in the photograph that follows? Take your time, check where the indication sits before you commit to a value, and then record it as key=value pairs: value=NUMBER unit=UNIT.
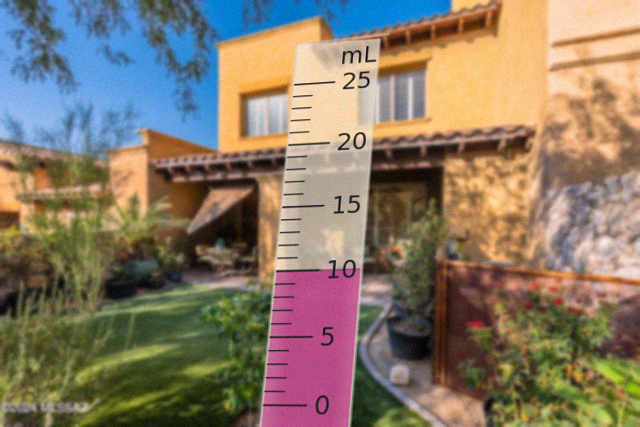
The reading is value=10 unit=mL
